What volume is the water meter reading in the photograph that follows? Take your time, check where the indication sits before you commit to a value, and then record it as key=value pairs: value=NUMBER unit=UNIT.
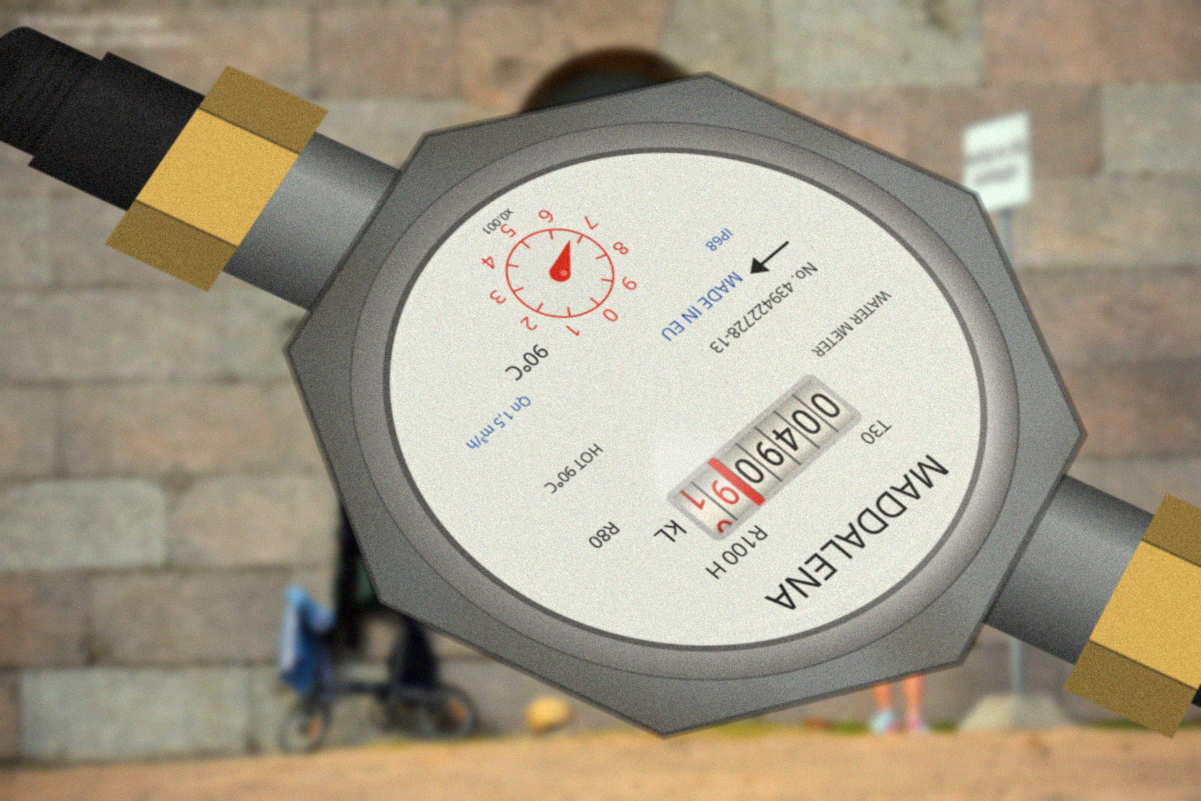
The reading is value=490.906 unit=kL
